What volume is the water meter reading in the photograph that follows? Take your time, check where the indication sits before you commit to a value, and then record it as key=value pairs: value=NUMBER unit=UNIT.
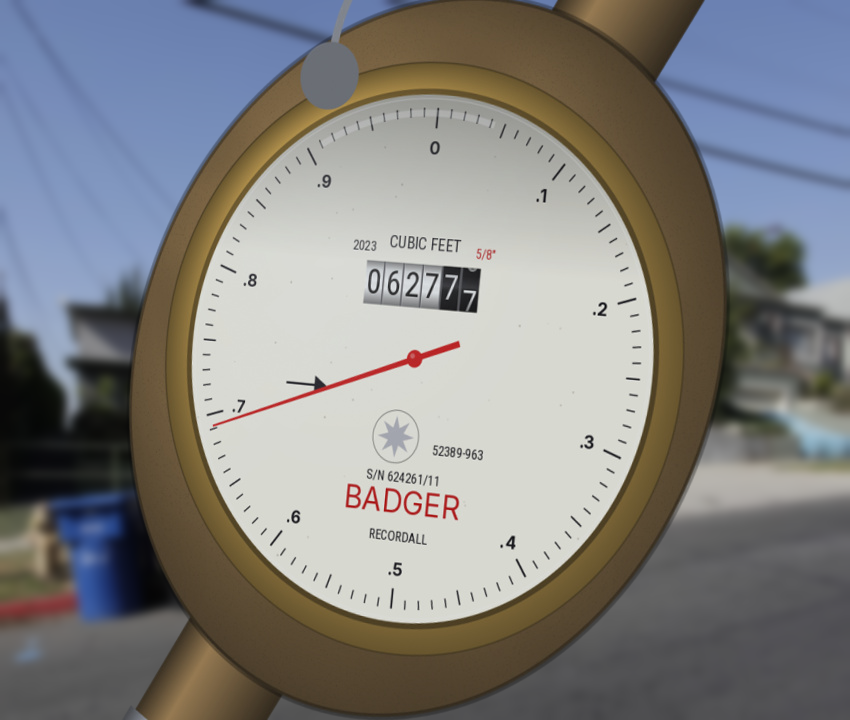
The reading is value=62776.69 unit=ft³
